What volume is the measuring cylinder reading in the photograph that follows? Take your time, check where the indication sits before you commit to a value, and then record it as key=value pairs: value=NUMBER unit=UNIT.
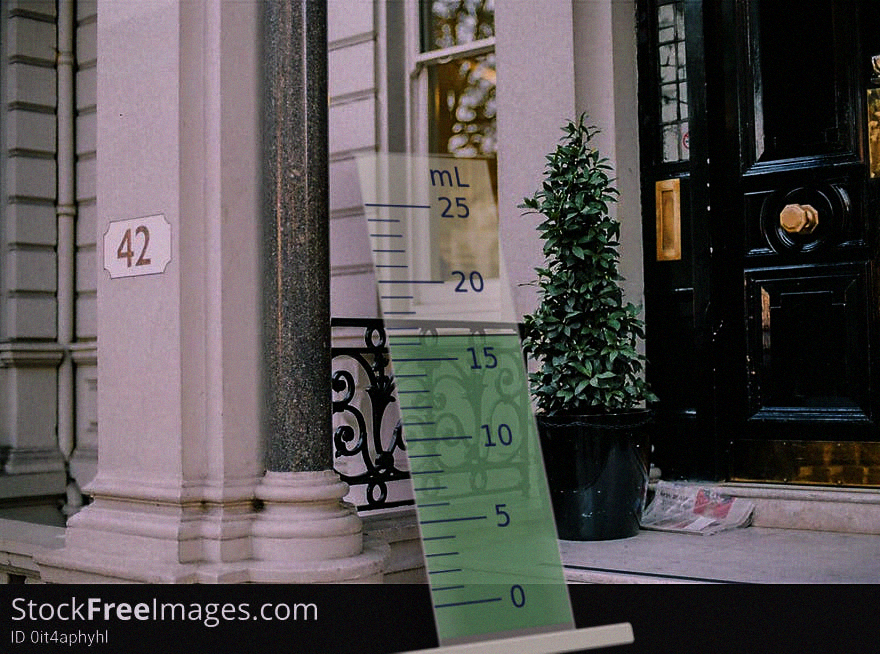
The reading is value=16.5 unit=mL
